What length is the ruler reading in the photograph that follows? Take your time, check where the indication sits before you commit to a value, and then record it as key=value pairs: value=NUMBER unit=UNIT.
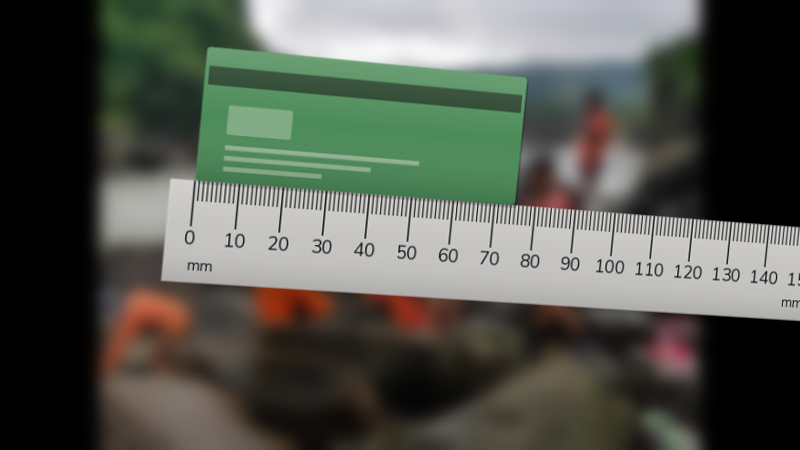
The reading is value=75 unit=mm
